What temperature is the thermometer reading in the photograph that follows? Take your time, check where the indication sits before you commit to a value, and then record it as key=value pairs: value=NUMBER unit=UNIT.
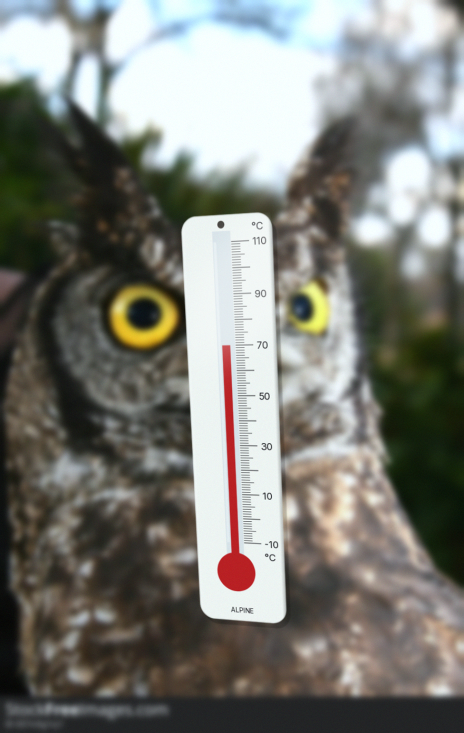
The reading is value=70 unit=°C
